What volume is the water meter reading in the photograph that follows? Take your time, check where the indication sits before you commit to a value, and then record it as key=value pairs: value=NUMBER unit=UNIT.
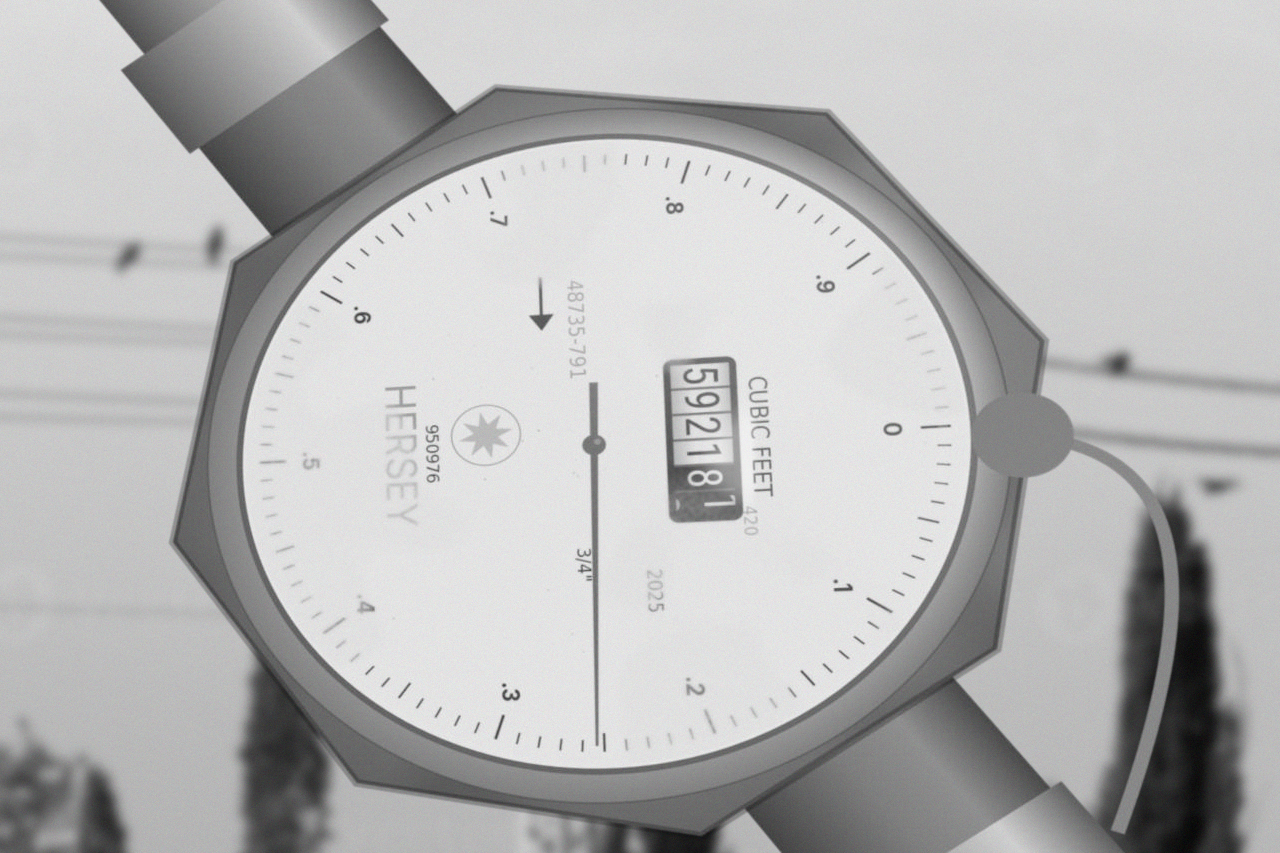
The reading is value=592181.25 unit=ft³
